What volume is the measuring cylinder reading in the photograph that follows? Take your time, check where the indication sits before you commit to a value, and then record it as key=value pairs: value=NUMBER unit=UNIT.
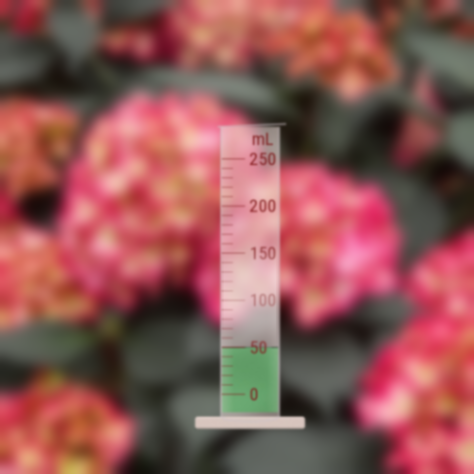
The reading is value=50 unit=mL
